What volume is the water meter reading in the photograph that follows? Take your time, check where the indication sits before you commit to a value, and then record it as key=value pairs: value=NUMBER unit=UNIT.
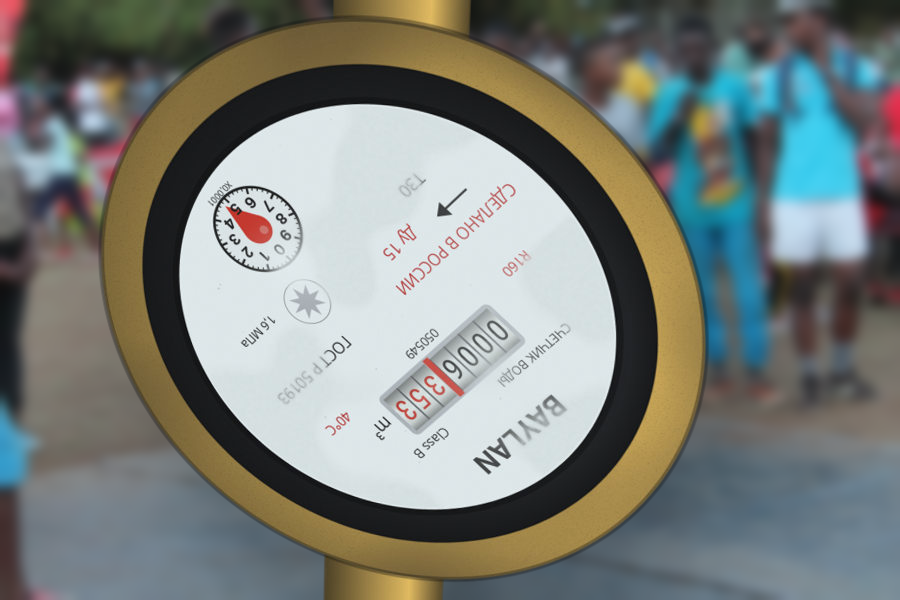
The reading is value=6.3534 unit=m³
